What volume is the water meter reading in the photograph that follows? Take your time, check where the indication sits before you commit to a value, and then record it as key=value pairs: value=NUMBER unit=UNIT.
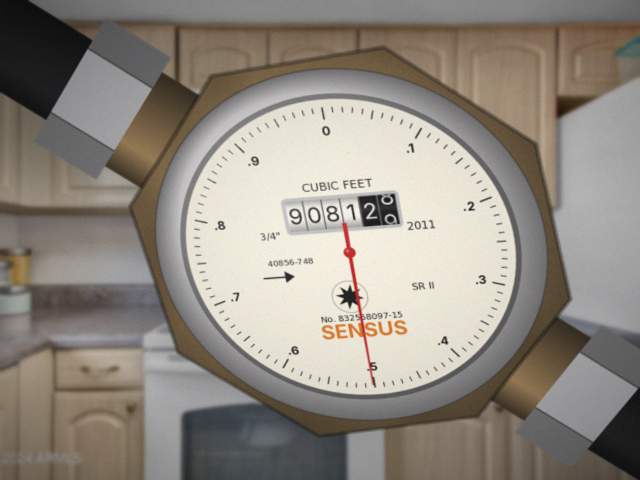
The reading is value=908128.50 unit=ft³
